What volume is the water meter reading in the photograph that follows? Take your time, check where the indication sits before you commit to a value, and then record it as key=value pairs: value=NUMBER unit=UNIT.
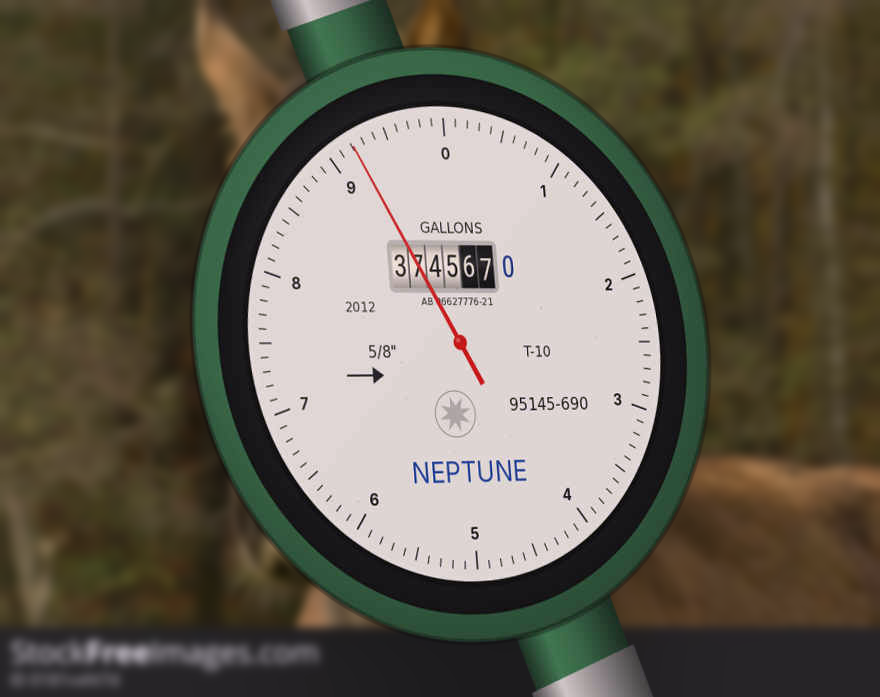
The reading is value=3745669.2 unit=gal
